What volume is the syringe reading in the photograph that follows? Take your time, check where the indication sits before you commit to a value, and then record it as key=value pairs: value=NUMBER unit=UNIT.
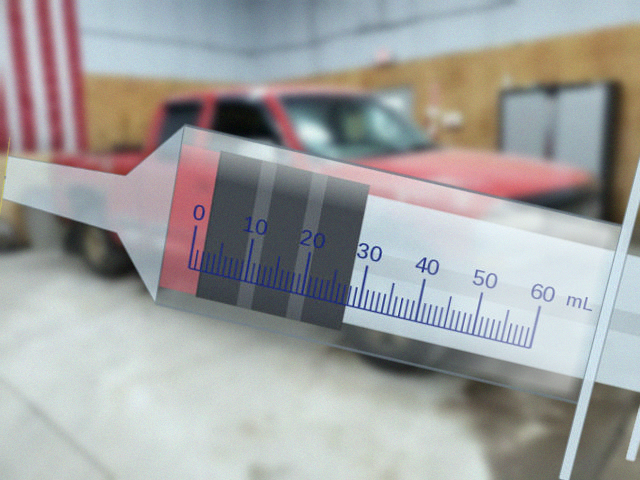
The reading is value=2 unit=mL
